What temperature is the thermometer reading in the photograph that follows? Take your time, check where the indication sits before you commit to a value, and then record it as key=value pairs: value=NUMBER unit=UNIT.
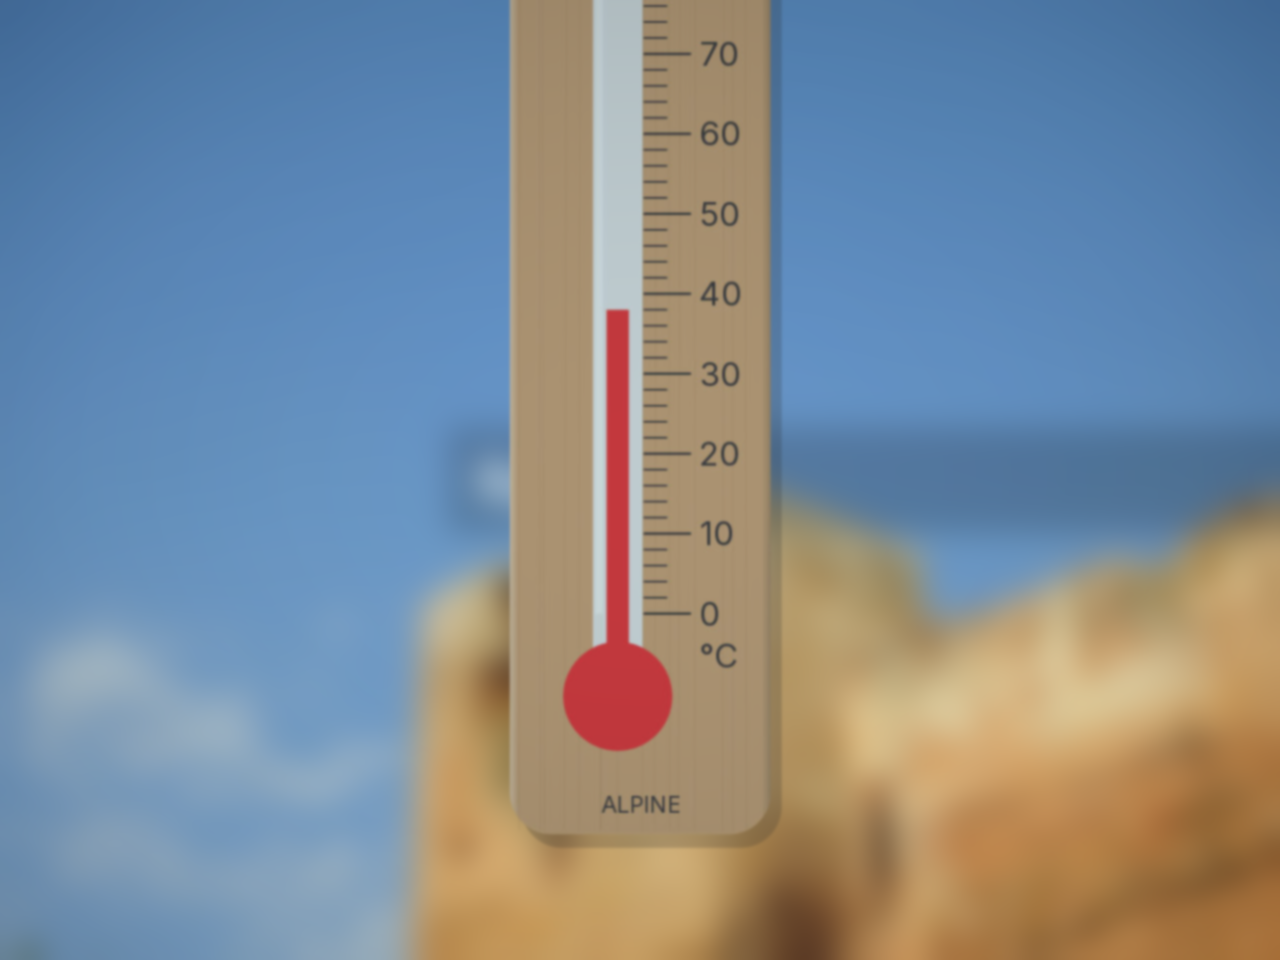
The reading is value=38 unit=°C
